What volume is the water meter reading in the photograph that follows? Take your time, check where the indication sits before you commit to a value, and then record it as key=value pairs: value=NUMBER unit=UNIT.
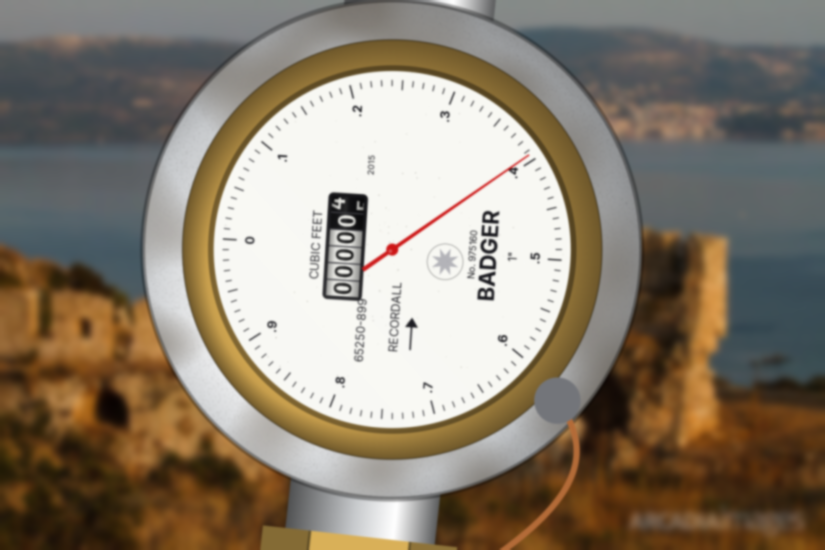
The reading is value=4.39 unit=ft³
